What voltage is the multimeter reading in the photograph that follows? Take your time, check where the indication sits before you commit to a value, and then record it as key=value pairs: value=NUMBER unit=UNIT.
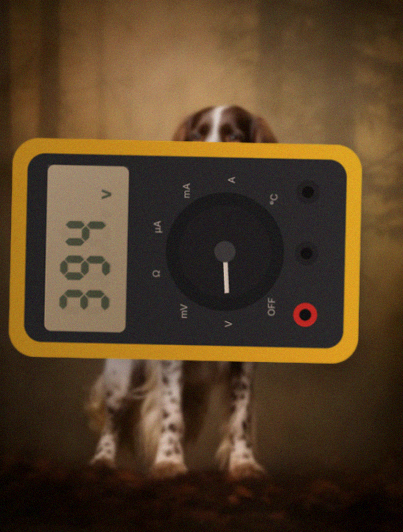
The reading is value=394 unit=V
